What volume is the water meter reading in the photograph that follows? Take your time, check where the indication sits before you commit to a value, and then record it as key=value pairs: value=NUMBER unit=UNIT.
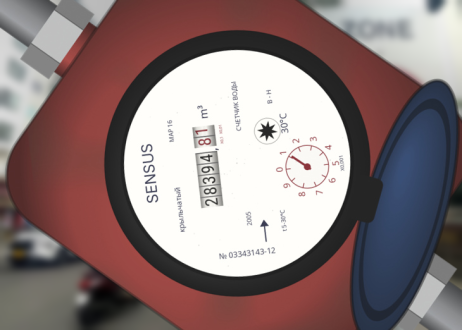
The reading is value=28394.811 unit=m³
